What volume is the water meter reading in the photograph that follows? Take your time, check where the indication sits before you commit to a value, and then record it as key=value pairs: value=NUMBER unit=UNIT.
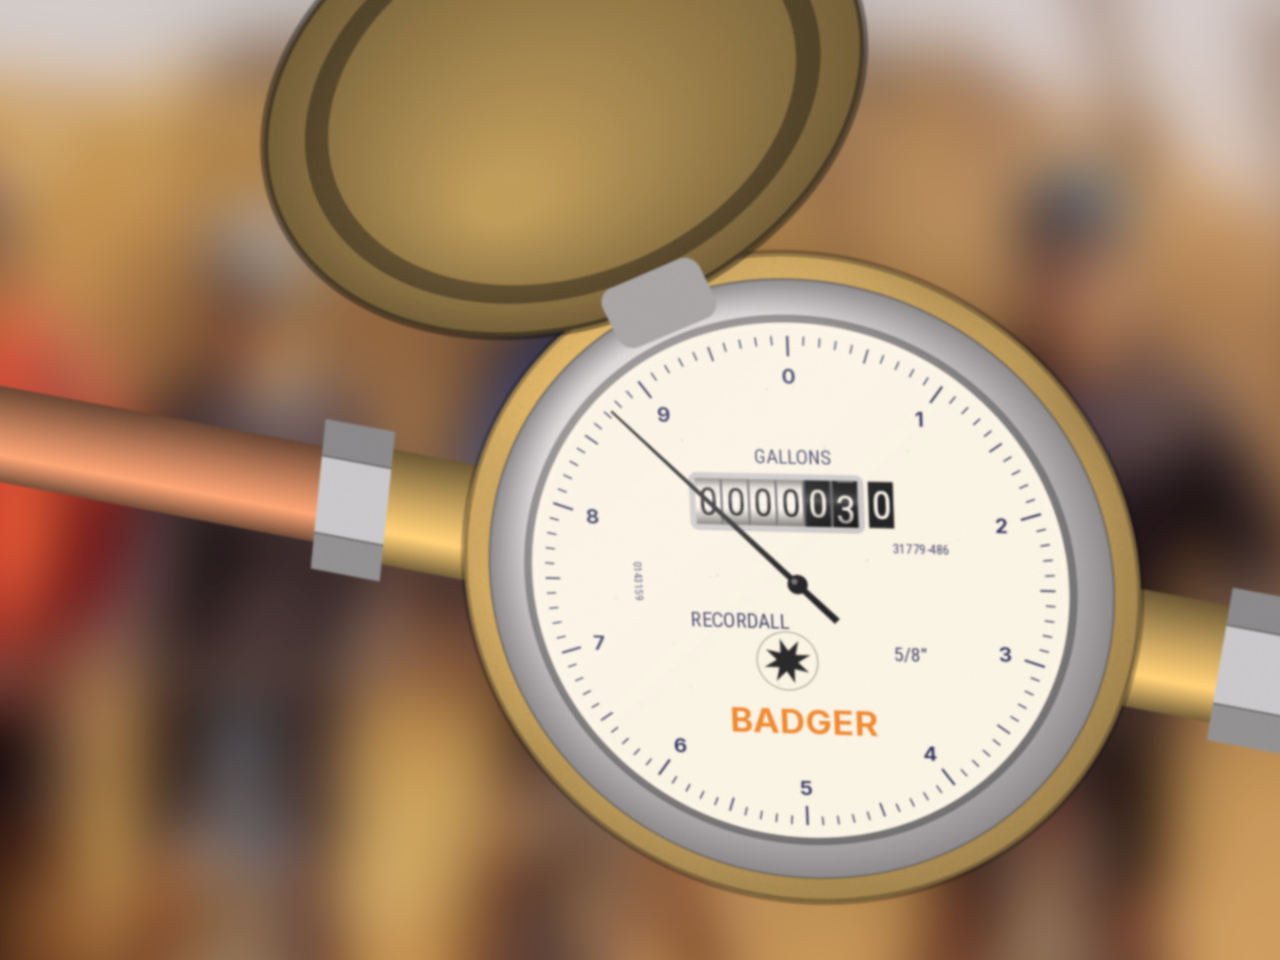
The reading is value=28.7 unit=gal
